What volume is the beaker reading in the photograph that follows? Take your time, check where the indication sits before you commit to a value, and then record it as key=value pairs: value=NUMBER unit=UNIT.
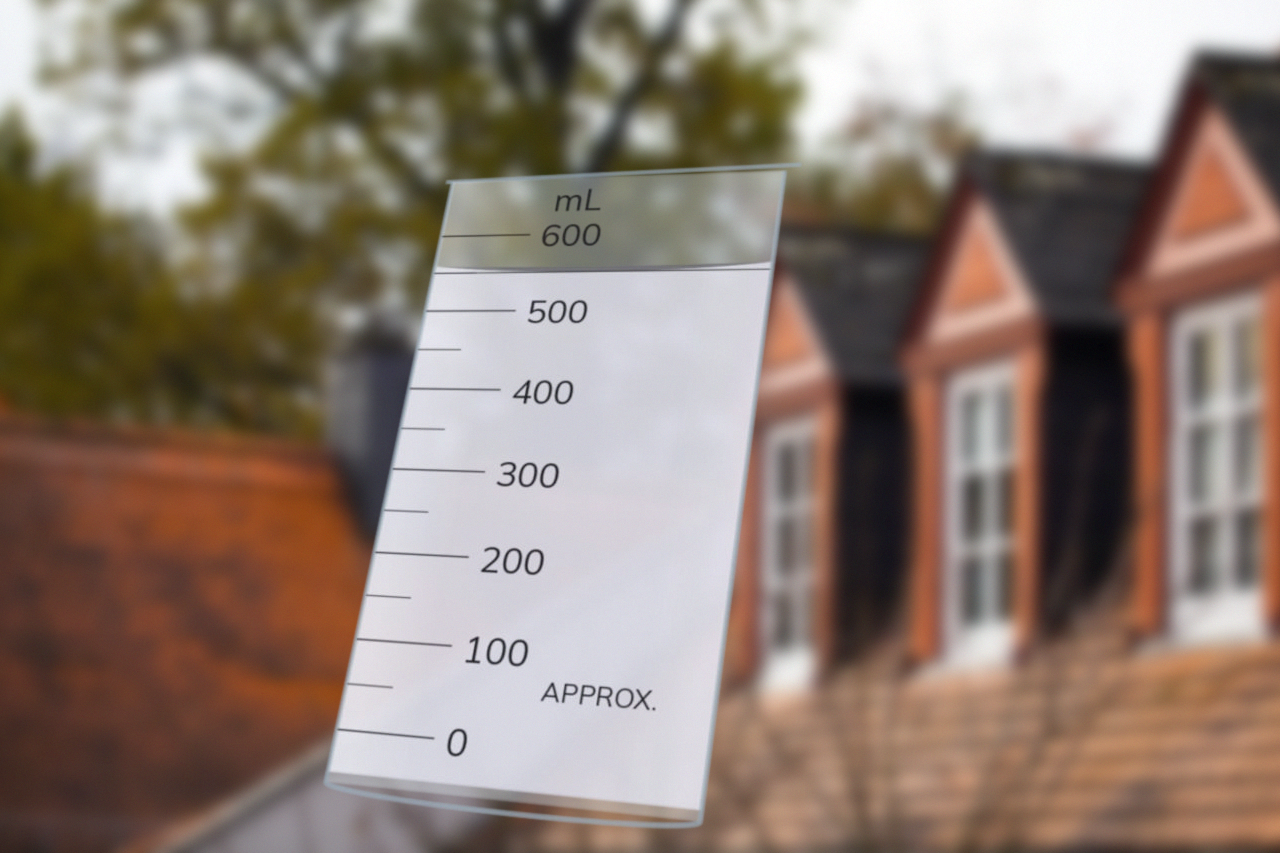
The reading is value=550 unit=mL
